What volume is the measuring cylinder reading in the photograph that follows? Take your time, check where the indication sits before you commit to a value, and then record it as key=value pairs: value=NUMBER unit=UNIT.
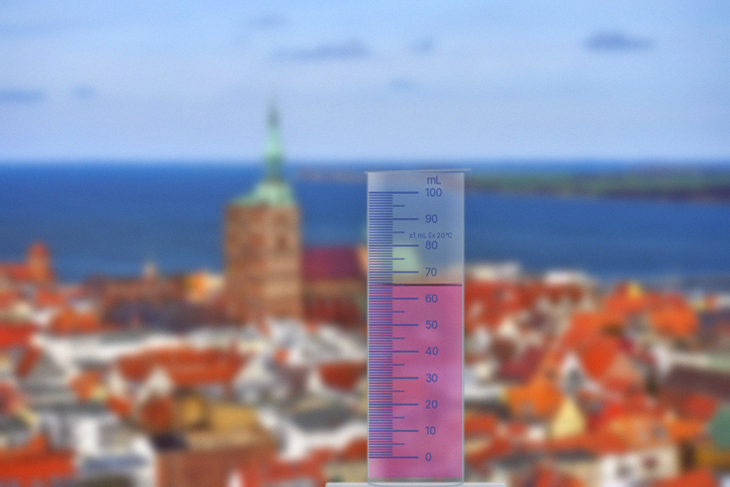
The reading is value=65 unit=mL
